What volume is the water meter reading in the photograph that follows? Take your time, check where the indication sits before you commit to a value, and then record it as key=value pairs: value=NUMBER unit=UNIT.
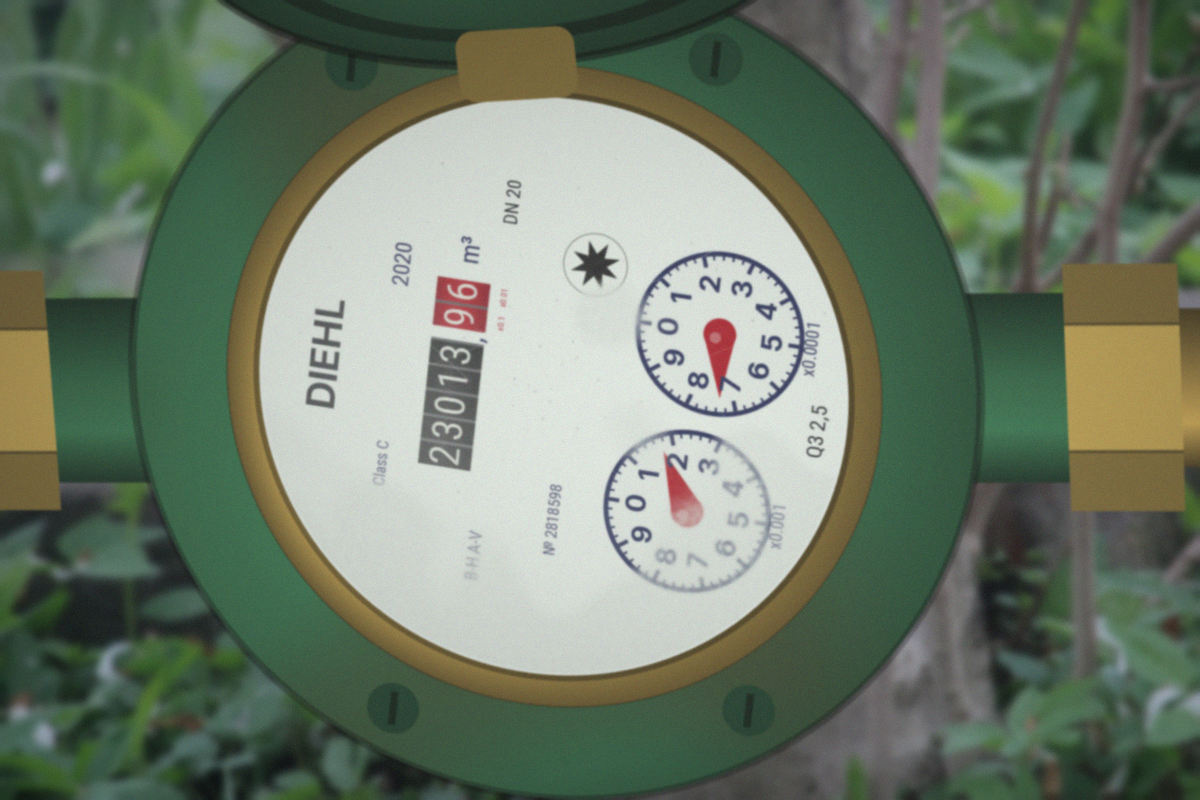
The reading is value=23013.9617 unit=m³
